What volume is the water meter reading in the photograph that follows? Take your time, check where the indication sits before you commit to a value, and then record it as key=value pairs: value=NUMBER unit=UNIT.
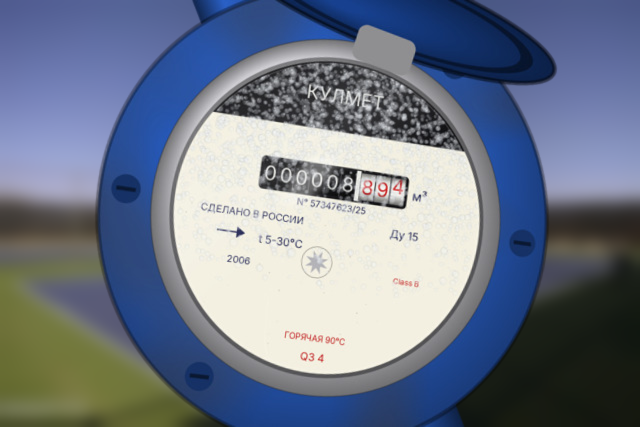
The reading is value=8.894 unit=m³
